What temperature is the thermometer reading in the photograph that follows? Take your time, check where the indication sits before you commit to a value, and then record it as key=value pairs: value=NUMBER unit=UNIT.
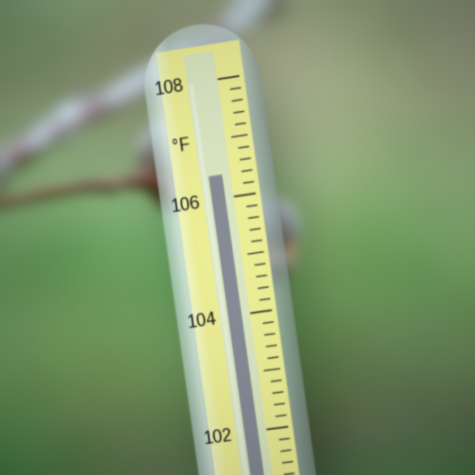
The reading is value=106.4 unit=°F
